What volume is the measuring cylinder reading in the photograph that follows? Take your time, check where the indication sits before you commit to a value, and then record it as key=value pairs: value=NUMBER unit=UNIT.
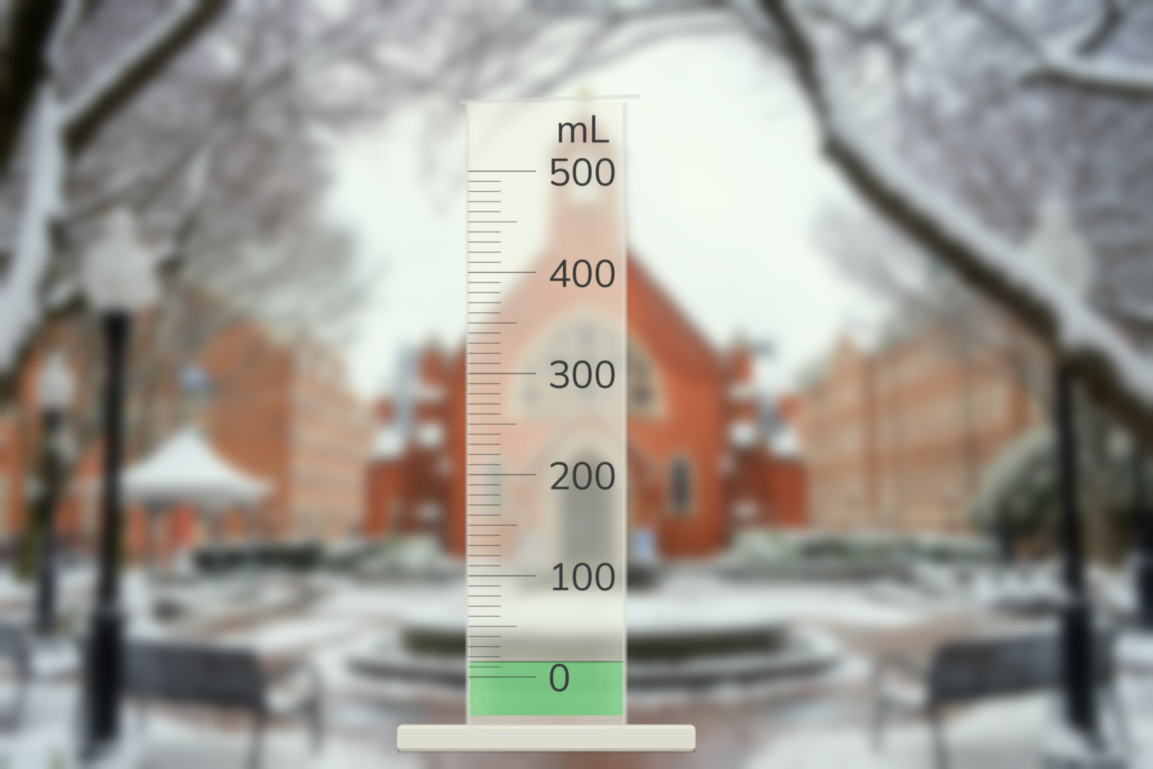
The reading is value=15 unit=mL
